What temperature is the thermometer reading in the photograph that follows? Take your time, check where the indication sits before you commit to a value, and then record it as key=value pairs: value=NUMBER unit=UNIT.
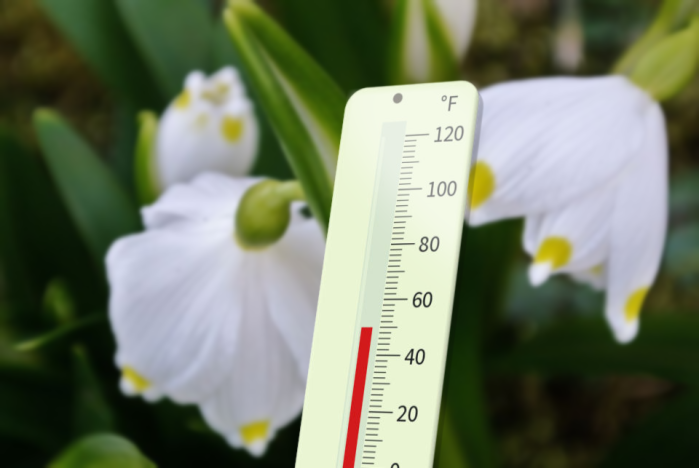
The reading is value=50 unit=°F
